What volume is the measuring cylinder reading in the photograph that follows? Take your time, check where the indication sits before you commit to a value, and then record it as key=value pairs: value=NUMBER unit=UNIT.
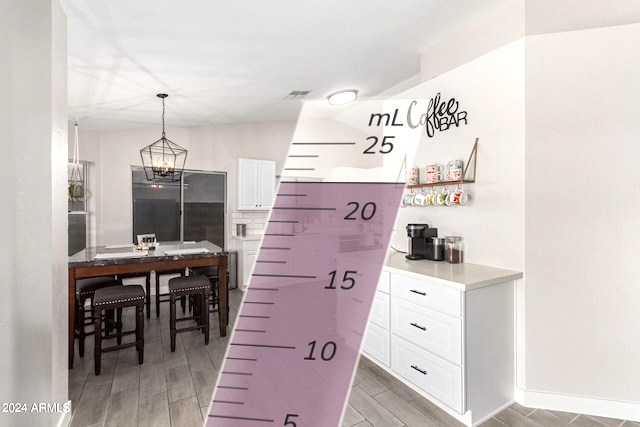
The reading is value=22 unit=mL
